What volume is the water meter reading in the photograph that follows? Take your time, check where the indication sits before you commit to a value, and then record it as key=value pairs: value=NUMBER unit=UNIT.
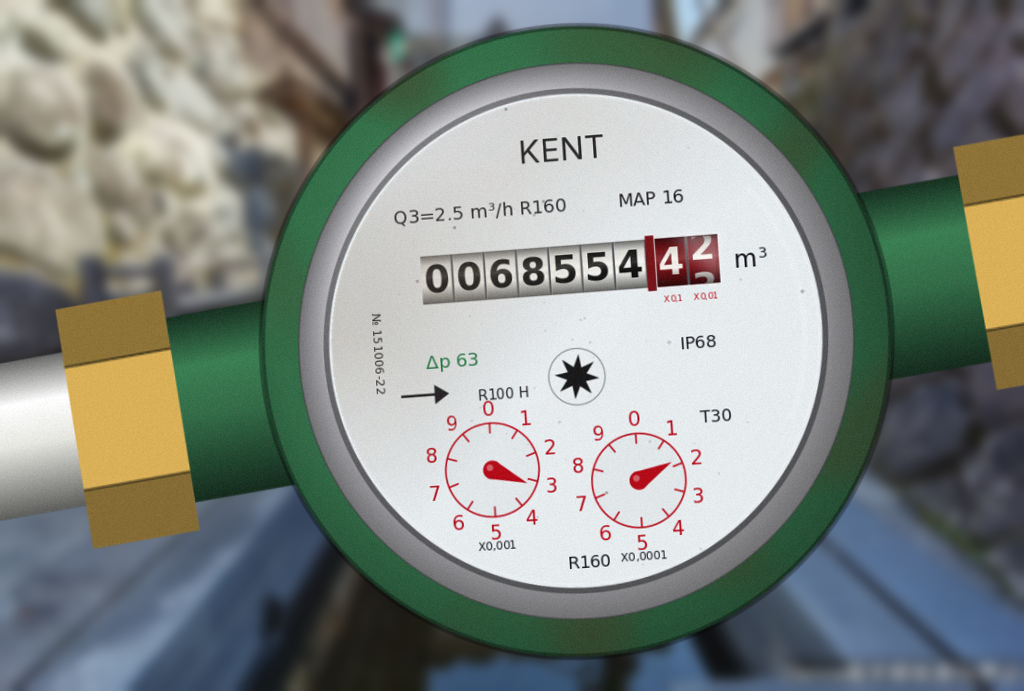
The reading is value=68554.4231 unit=m³
